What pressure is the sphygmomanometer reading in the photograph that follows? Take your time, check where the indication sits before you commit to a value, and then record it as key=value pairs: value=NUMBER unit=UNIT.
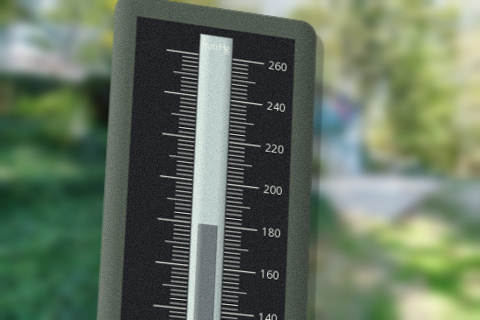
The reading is value=180 unit=mmHg
